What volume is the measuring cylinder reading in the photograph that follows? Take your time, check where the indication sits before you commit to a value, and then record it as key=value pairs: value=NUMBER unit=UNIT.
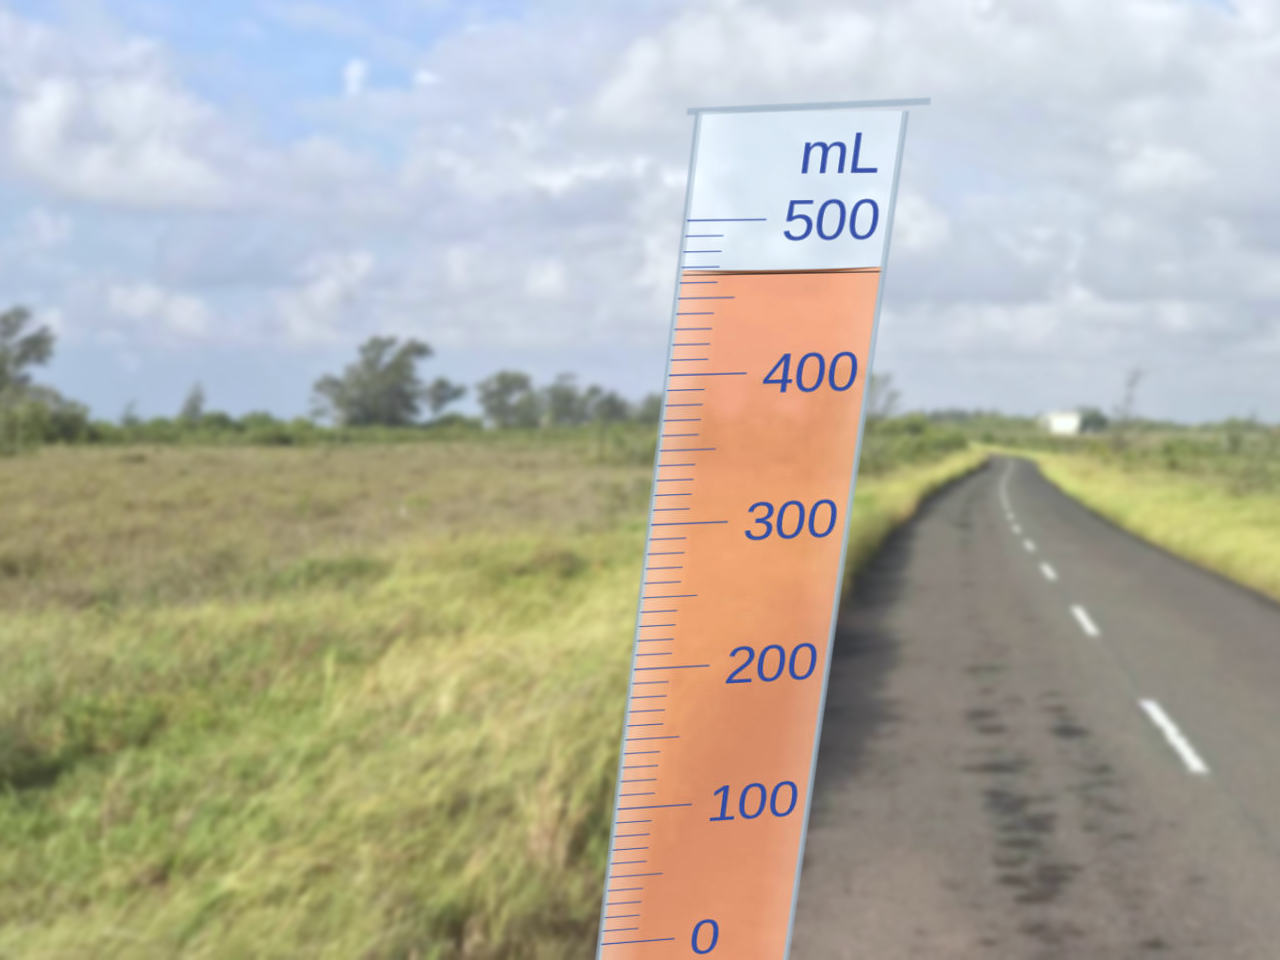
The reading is value=465 unit=mL
